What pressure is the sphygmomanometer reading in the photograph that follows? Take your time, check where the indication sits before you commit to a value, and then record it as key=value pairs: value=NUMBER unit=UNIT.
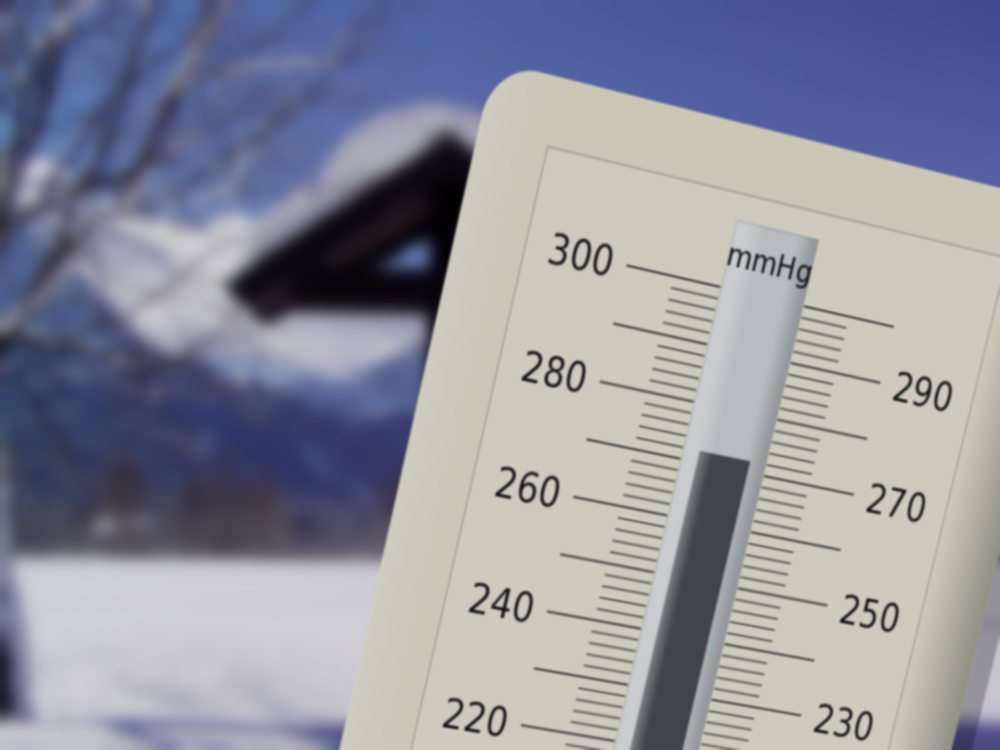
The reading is value=272 unit=mmHg
